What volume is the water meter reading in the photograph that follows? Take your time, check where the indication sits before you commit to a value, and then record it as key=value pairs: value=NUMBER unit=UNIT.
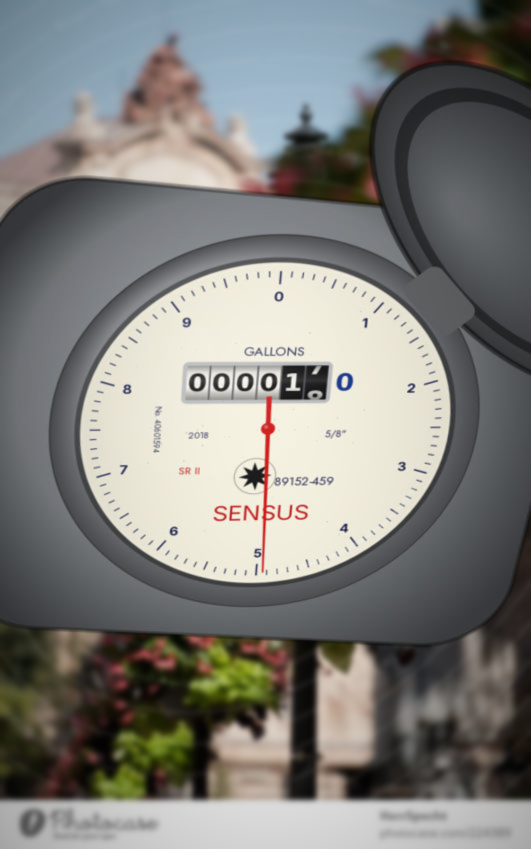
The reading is value=174.9 unit=gal
